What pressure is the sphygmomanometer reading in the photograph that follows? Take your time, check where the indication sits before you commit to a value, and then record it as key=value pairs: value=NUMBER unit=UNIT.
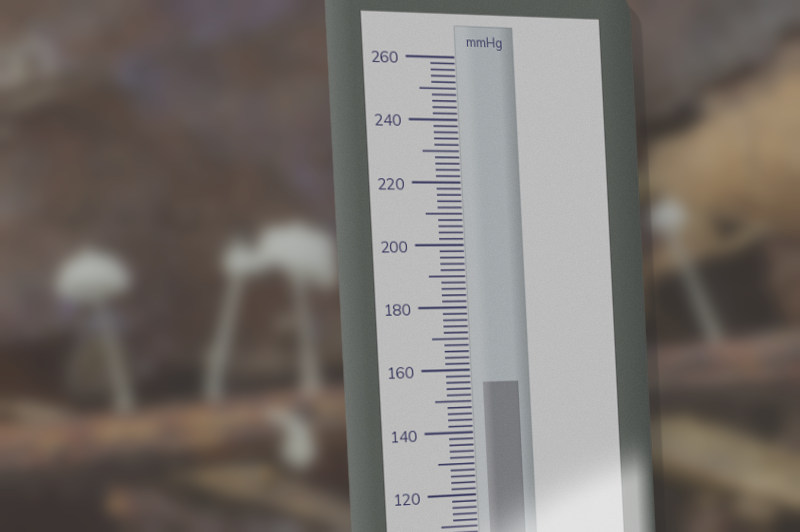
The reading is value=156 unit=mmHg
